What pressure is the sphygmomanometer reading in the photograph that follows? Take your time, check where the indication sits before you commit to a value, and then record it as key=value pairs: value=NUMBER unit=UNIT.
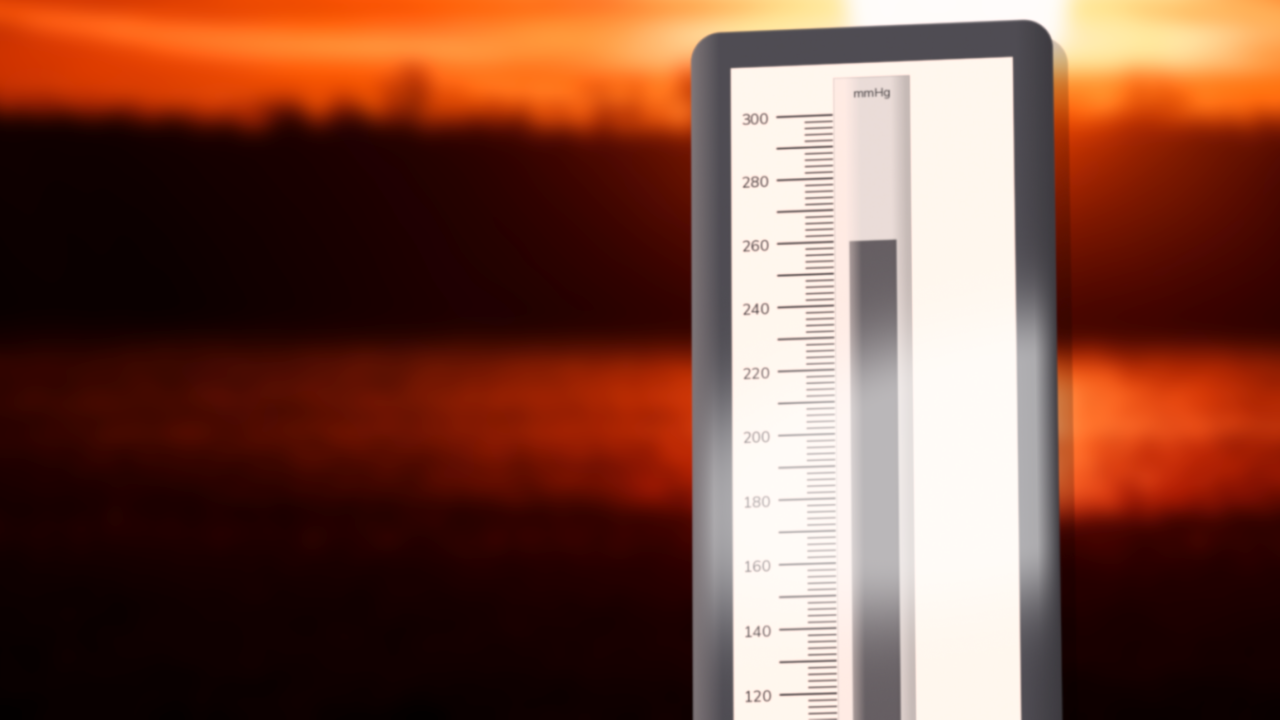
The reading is value=260 unit=mmHg
